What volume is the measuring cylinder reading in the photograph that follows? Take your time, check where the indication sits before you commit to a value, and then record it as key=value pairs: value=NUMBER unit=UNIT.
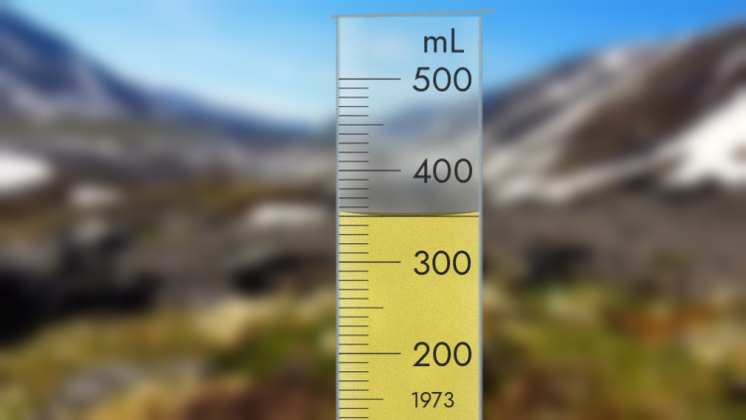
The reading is value=350 unit=mL
